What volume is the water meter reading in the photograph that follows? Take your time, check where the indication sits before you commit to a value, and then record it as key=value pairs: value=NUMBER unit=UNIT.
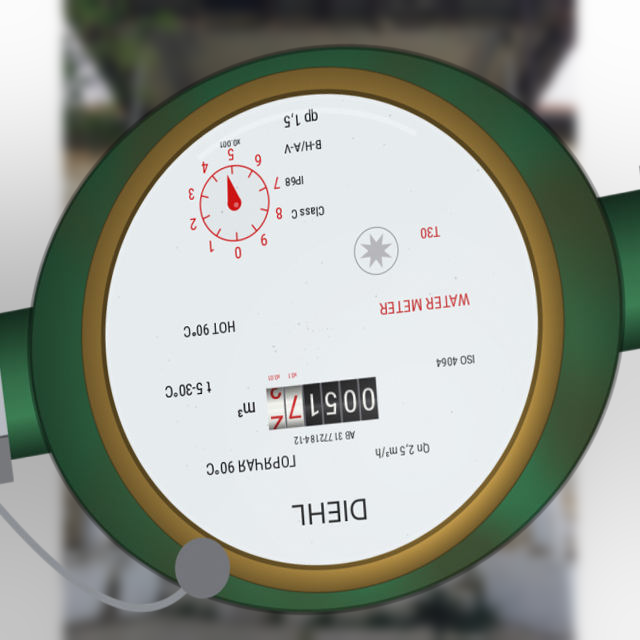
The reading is value=51.724 unit=m³
